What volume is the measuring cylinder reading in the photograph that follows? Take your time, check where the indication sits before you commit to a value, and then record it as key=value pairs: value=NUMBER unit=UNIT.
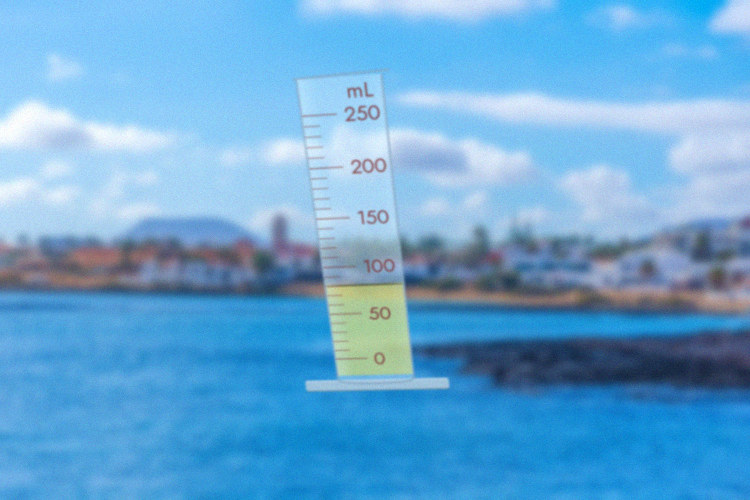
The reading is value=80 unit=mL
